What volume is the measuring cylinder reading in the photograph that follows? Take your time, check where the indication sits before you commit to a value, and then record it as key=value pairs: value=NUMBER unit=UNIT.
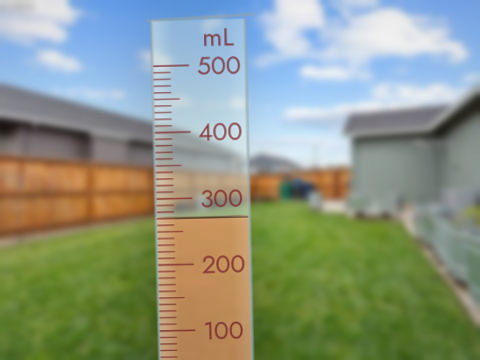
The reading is value=270 unit=mL
